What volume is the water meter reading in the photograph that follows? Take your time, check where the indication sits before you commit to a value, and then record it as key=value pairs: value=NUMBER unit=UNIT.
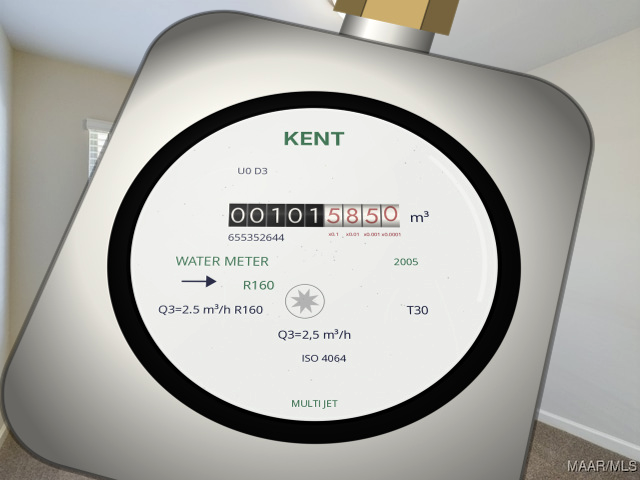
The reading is value=101.5850 unit=m³
